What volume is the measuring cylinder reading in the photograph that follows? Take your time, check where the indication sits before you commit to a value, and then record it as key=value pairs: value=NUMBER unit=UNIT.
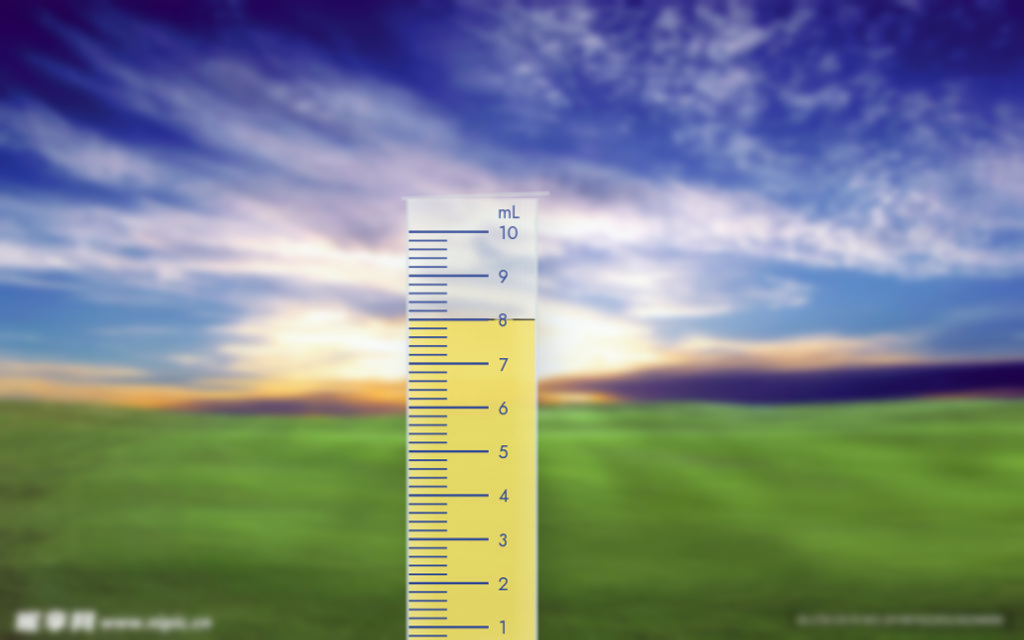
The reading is value=8 unit=mL
